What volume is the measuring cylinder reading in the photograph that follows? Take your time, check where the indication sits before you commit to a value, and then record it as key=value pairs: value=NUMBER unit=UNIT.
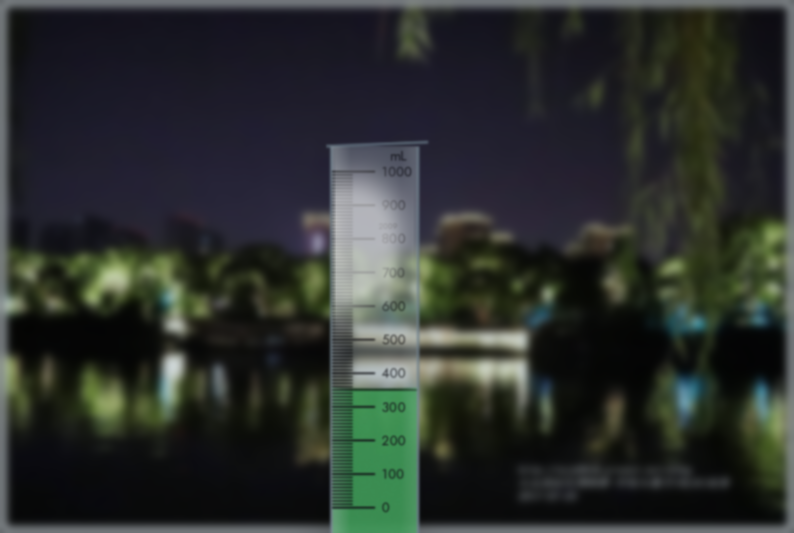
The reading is value=350 unit=mL
